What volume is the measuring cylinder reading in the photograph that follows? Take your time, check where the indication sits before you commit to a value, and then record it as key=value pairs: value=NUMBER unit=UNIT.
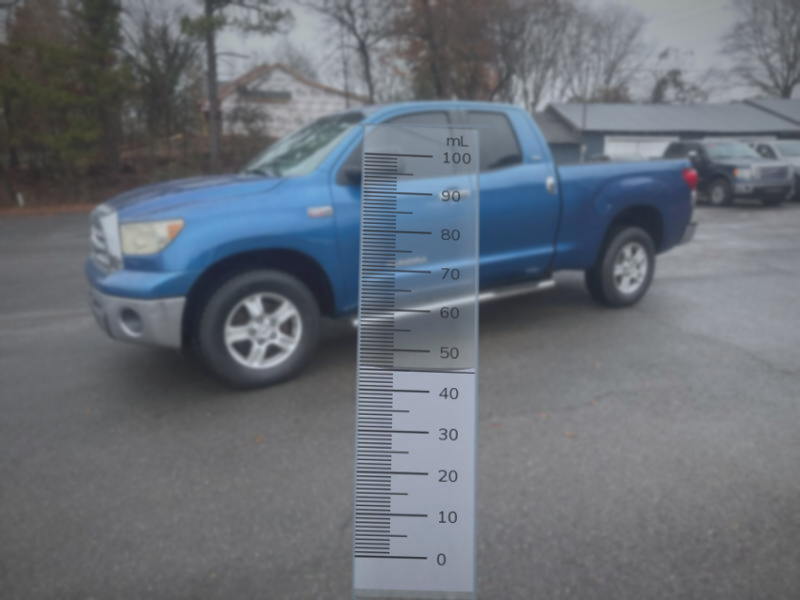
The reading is value=45 unit=mL
